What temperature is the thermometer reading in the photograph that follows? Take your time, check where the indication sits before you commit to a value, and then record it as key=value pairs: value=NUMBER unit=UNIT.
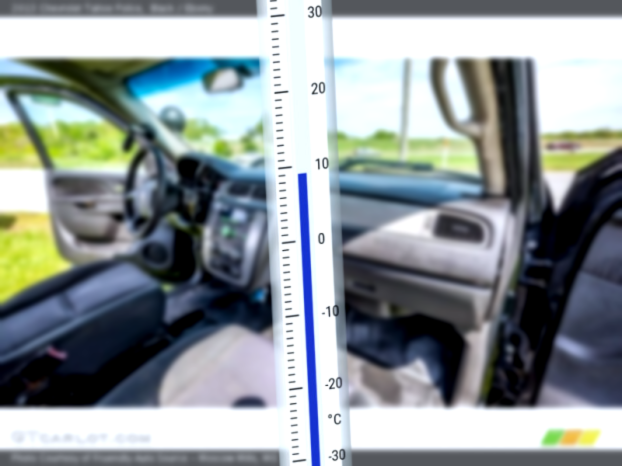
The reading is value=9 unit=°C
